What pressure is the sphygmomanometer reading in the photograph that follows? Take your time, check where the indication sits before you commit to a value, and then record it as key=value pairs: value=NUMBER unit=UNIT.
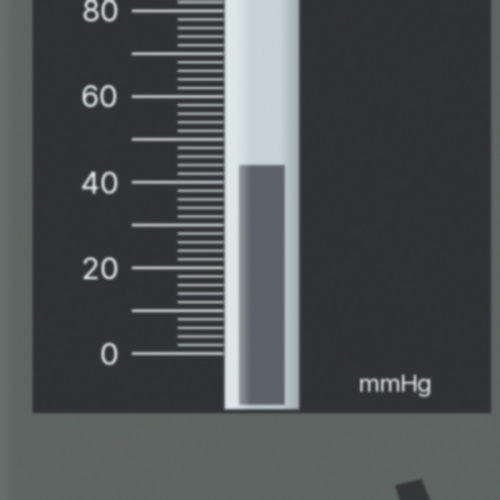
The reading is value=44 unit=mmHg
